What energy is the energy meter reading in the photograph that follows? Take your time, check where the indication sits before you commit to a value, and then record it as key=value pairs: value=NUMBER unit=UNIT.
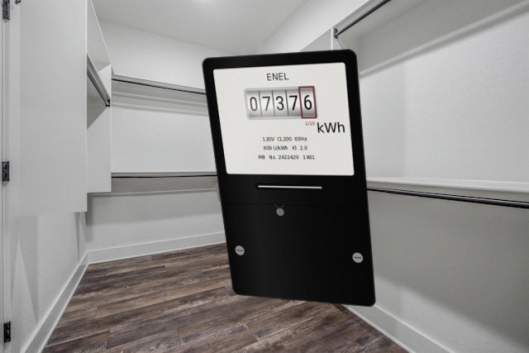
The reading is value=737.6 unit=kWh
